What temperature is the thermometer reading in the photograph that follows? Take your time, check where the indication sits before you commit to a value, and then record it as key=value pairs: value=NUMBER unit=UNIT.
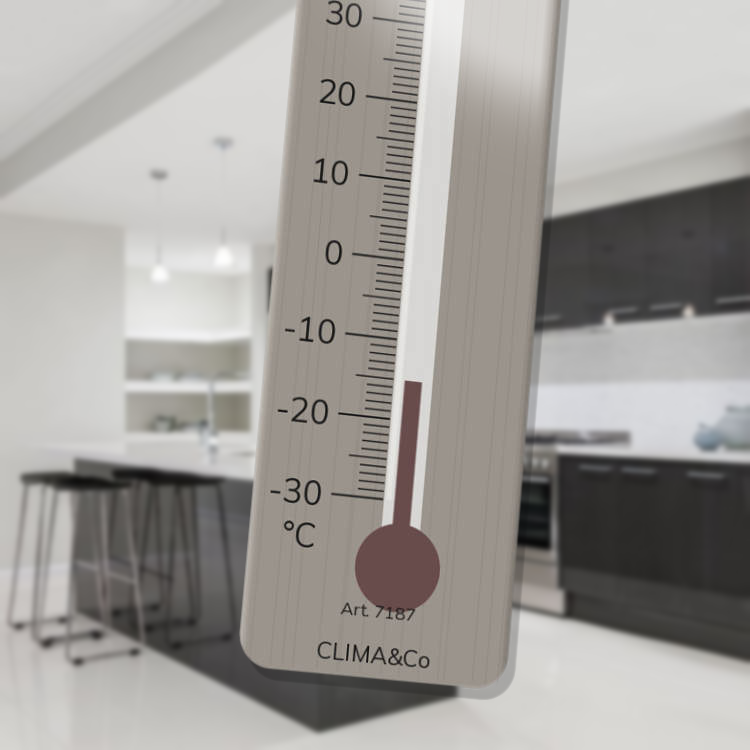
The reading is value=-15 unit=°C
